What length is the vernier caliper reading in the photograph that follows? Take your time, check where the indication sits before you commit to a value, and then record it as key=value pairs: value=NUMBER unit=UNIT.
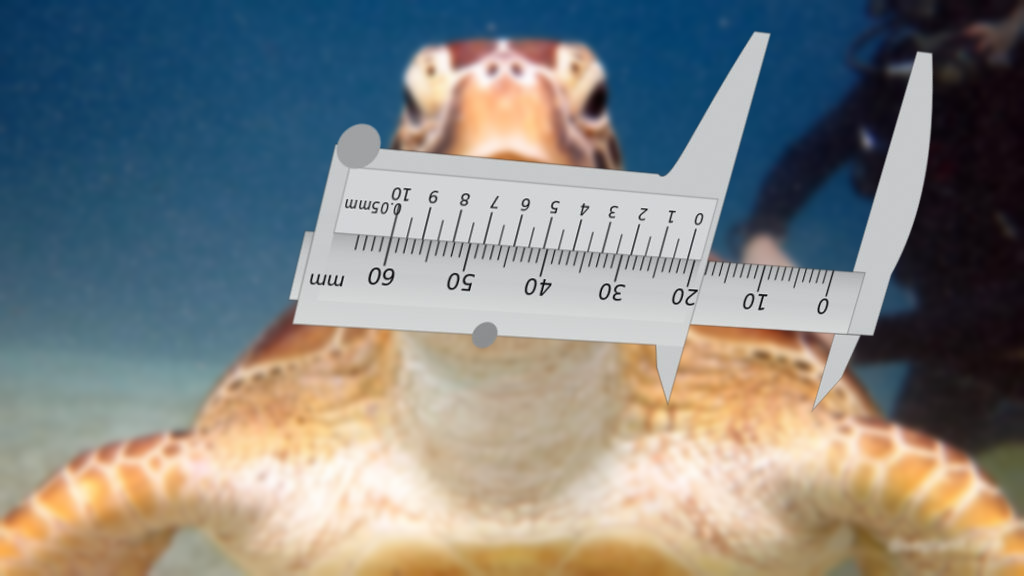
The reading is value=21.0 unit=mm
